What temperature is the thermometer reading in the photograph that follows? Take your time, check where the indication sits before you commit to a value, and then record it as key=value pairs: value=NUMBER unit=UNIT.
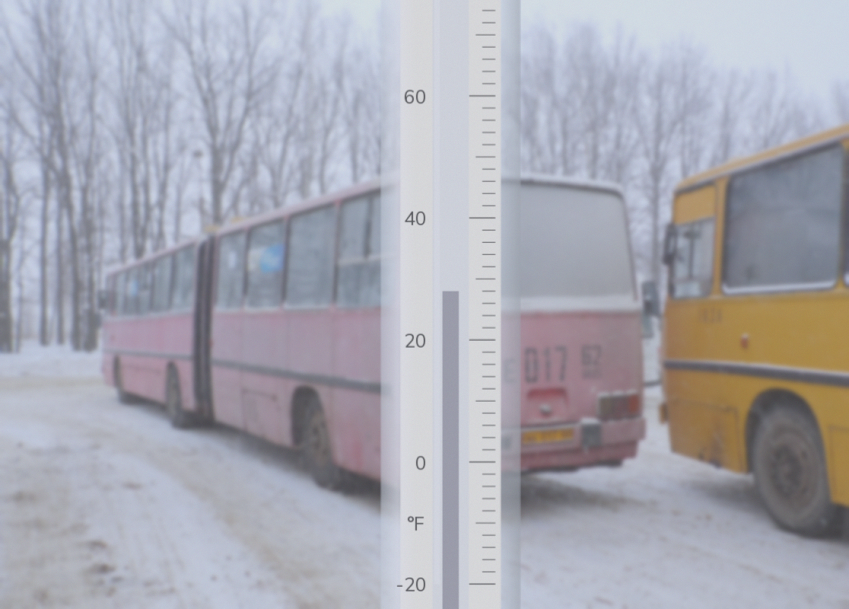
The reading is value=28 unit=°F
